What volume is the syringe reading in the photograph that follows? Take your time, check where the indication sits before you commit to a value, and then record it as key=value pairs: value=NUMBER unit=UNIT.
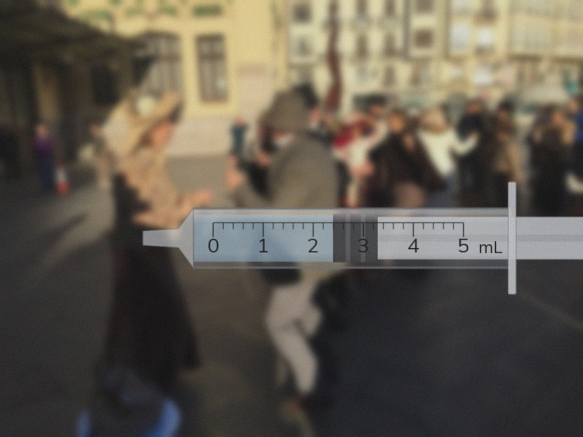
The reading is value=2.4 unit=mL
